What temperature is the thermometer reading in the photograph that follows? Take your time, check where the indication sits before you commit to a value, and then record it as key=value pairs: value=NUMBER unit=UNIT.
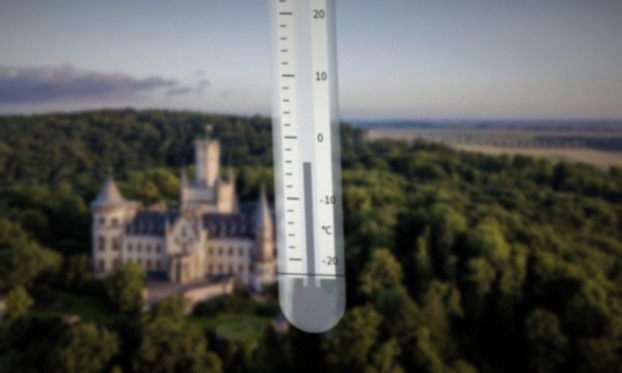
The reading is value=-4 unit=°C
